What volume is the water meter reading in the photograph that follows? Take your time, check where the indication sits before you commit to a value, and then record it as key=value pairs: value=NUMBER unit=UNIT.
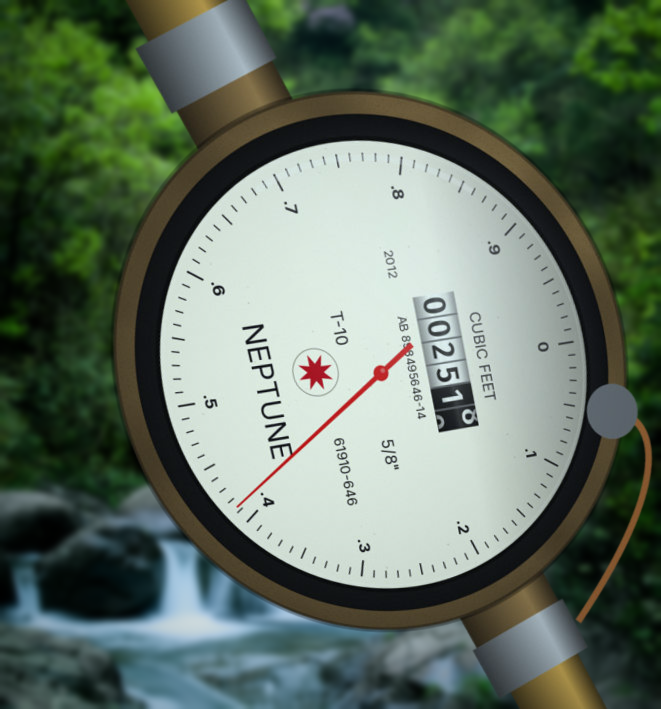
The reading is value=2518.41 unit=ft³
